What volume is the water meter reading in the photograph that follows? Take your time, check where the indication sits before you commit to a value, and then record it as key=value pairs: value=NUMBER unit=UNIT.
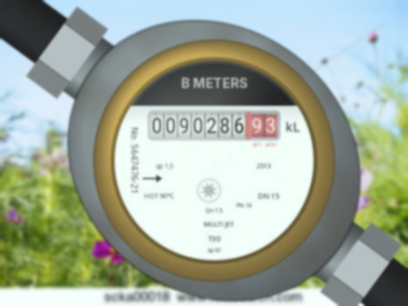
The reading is value=90286.93 unit=kL
